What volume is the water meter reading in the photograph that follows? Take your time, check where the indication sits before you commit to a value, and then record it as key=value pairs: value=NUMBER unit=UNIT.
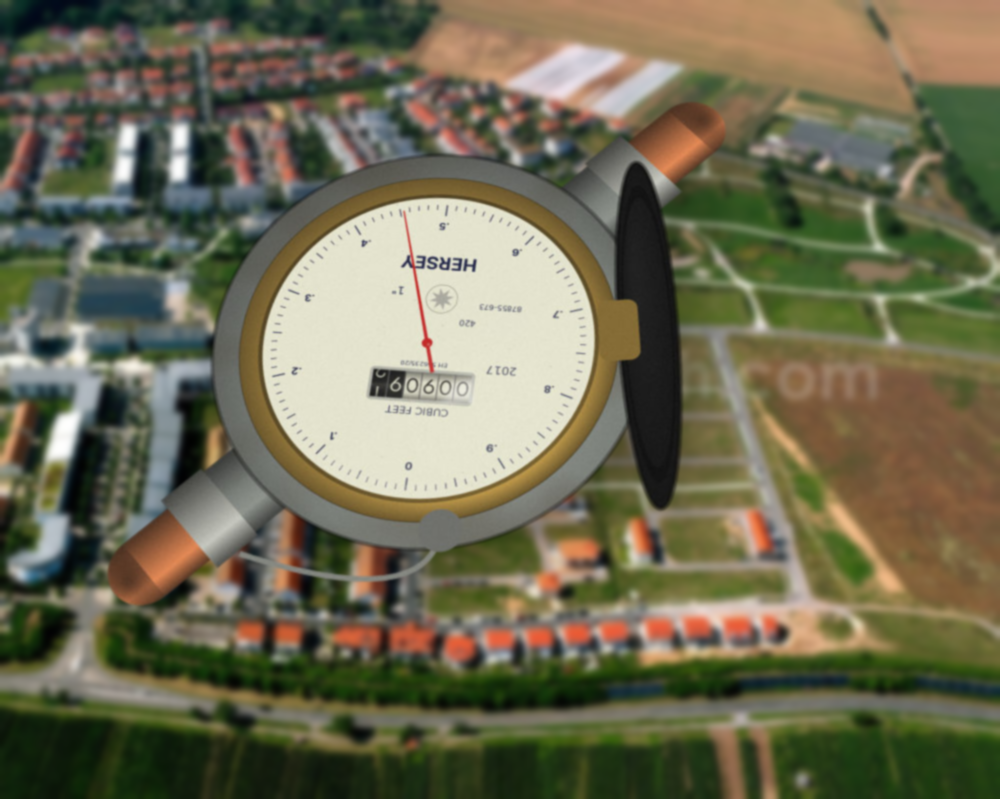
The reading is value=9091.45 unit=ft³
